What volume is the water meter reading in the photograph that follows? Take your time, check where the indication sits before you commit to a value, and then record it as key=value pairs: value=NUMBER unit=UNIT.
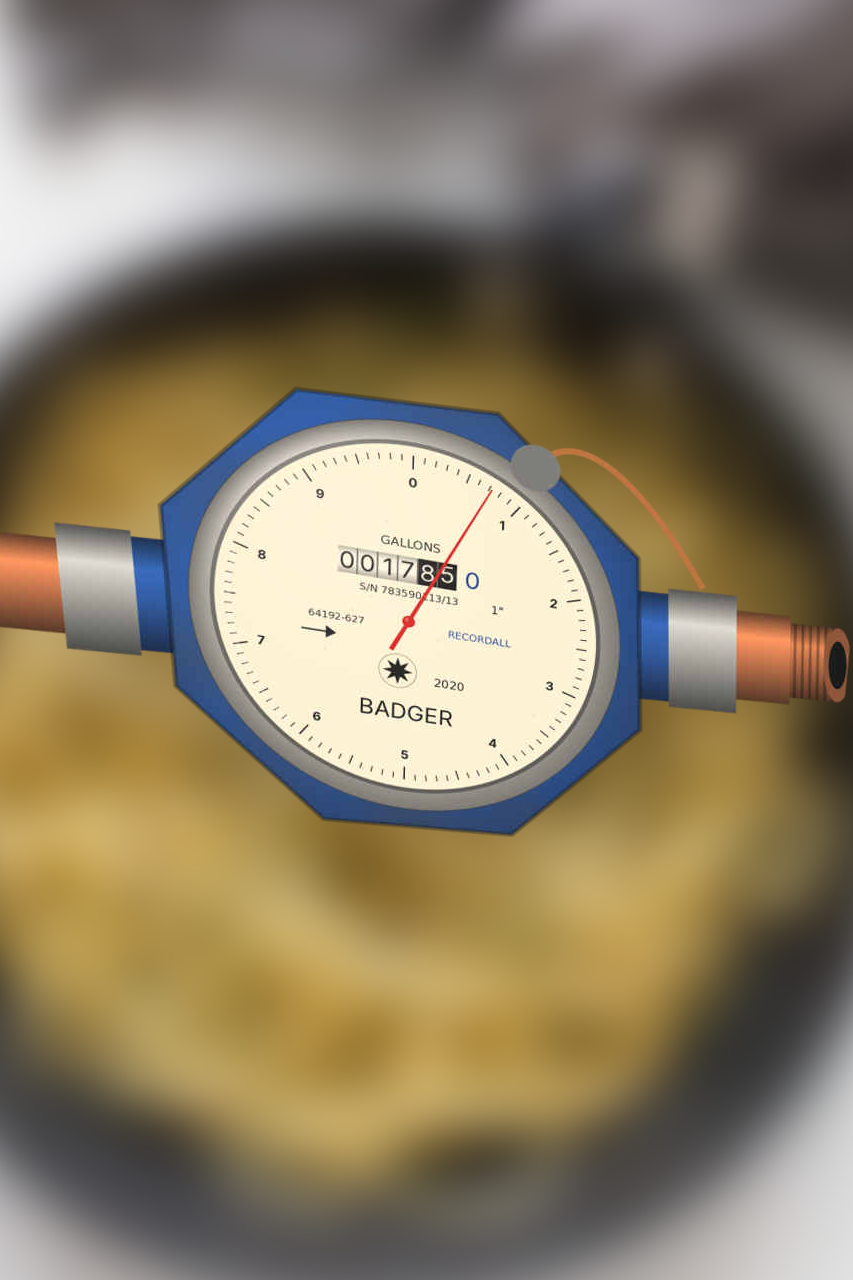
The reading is value=17850.7 unit=gal
